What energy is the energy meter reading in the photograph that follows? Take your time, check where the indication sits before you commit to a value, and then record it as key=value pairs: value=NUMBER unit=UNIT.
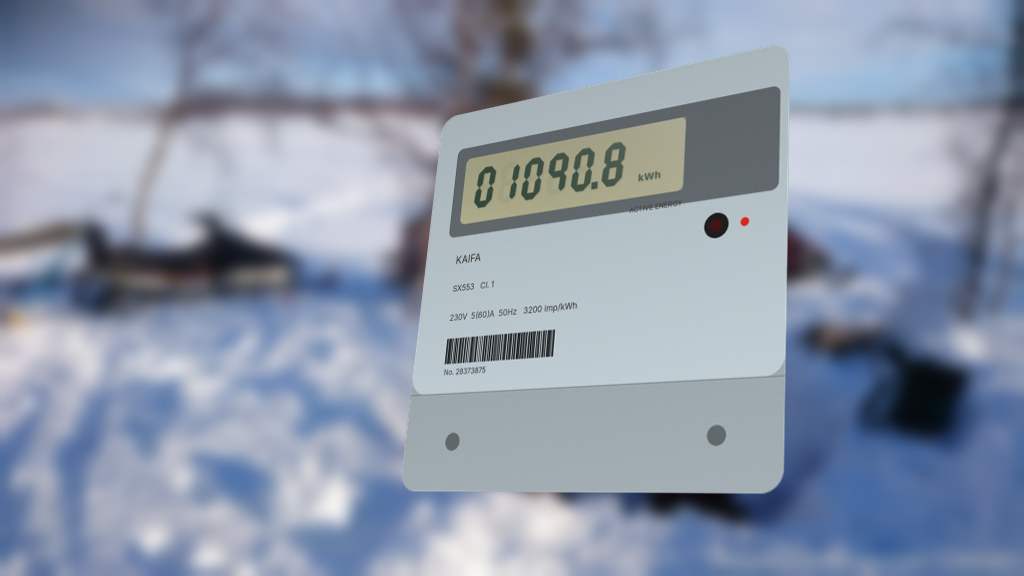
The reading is value=1090.8 unit=kWh
